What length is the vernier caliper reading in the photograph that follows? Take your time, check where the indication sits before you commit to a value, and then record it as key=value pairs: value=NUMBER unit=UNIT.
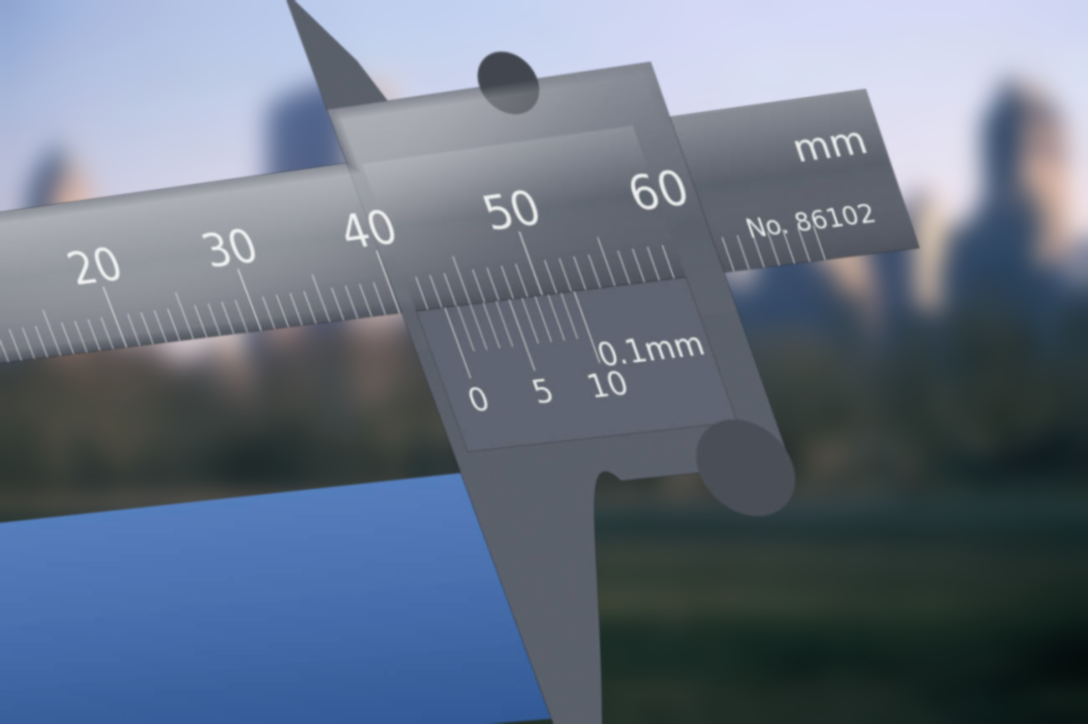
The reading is value=43.2 unit=mm
